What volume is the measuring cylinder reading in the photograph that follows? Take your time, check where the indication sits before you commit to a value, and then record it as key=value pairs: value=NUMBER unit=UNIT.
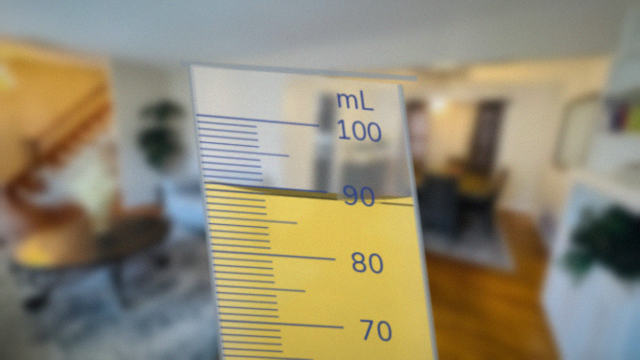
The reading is value=89 unit=mL
